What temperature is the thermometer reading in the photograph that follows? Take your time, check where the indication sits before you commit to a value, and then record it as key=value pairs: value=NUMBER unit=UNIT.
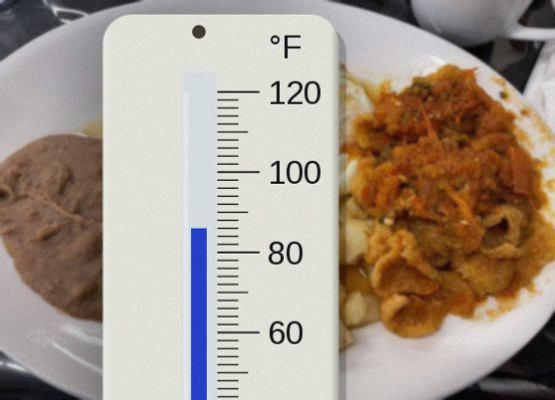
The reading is value=86 unit=°F
